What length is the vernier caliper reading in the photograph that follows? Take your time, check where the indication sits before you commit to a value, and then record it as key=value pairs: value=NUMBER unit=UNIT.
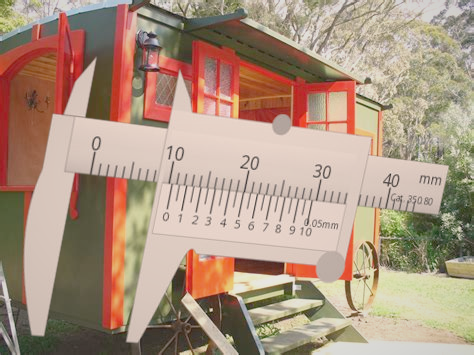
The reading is value=10.4 unit=mm
